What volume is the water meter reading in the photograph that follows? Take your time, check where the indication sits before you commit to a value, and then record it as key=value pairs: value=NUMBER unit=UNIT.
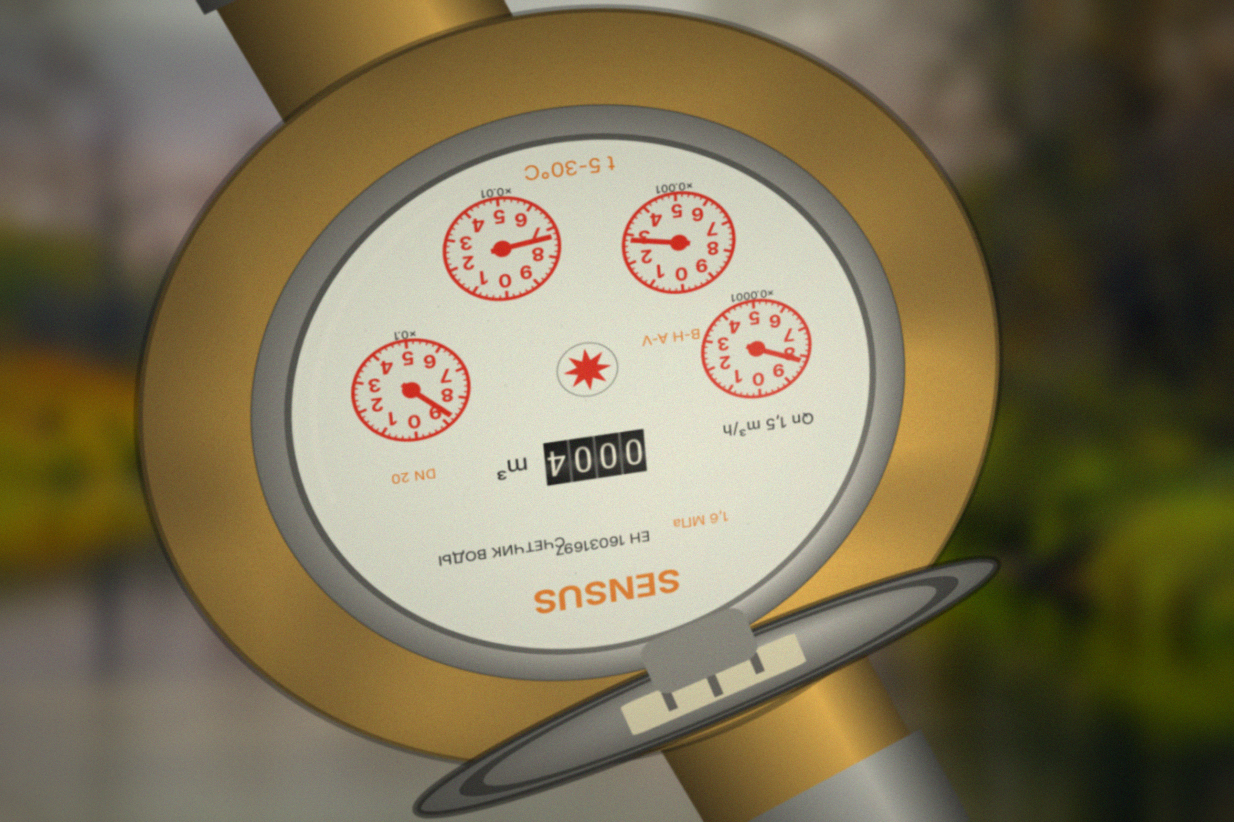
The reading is value=4.8728 unit=m³
